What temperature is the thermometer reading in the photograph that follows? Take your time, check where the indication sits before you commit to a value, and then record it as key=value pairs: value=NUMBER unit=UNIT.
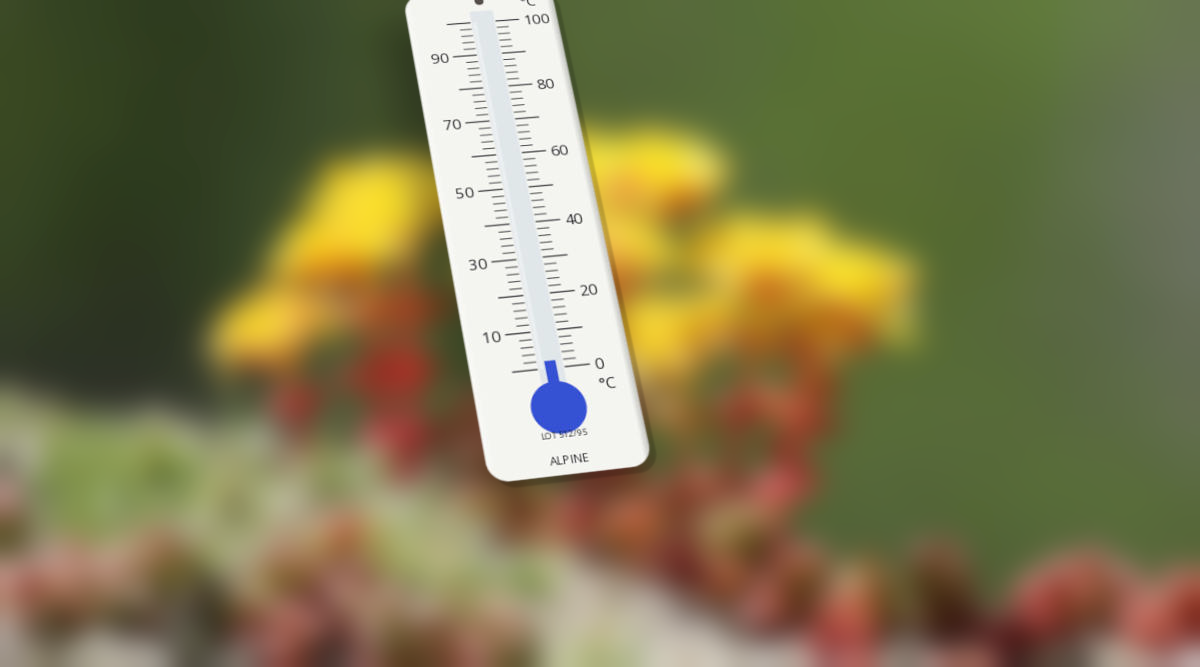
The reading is value=2 unit=°C
